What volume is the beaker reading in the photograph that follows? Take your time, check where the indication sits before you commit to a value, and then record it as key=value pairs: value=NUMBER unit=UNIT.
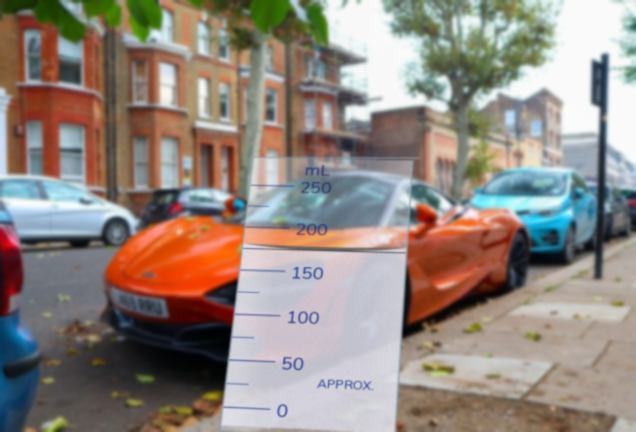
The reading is value=175 unit=mL
